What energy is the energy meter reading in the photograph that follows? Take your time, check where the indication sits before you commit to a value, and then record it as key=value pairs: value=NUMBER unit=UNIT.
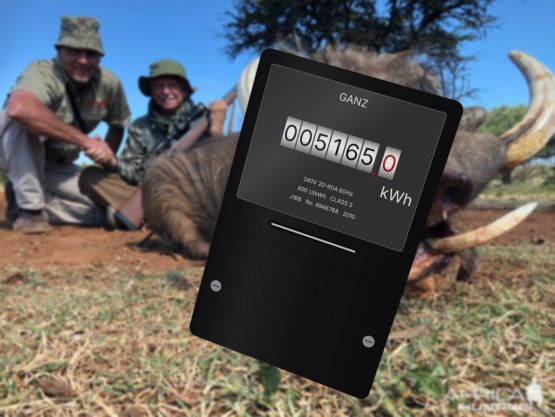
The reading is value=5165.0 unit=kWh
